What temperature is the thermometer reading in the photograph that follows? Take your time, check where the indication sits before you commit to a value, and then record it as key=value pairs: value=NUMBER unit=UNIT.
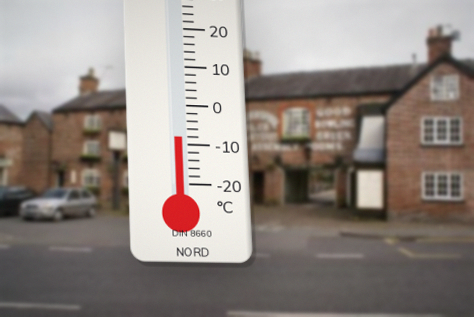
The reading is value=-8 unit=°C
